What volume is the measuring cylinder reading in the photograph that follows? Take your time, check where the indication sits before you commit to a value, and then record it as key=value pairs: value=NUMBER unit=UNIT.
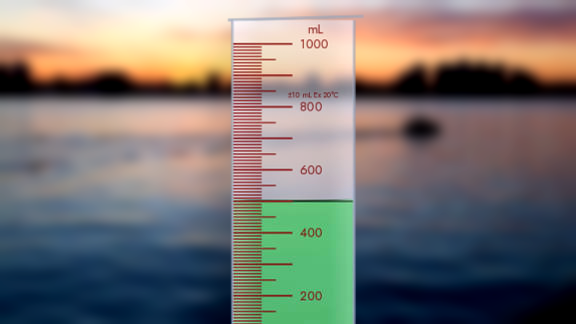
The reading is value=500 unit=mL
